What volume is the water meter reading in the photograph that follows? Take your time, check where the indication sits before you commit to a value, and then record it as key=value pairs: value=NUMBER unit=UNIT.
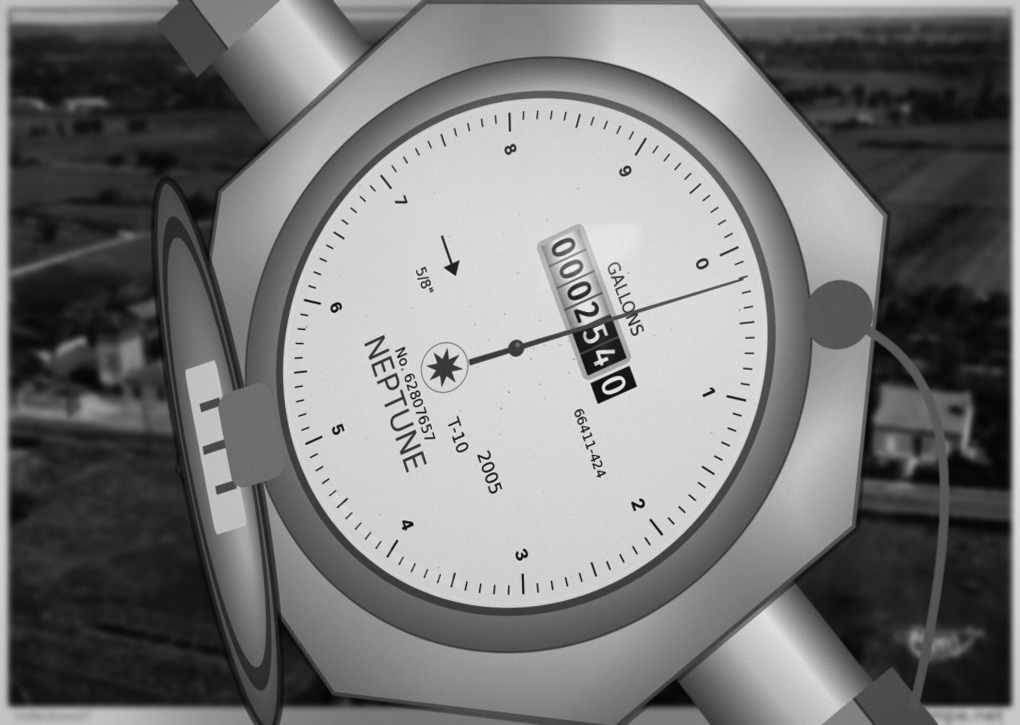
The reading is value=2540.2 unit=gal
